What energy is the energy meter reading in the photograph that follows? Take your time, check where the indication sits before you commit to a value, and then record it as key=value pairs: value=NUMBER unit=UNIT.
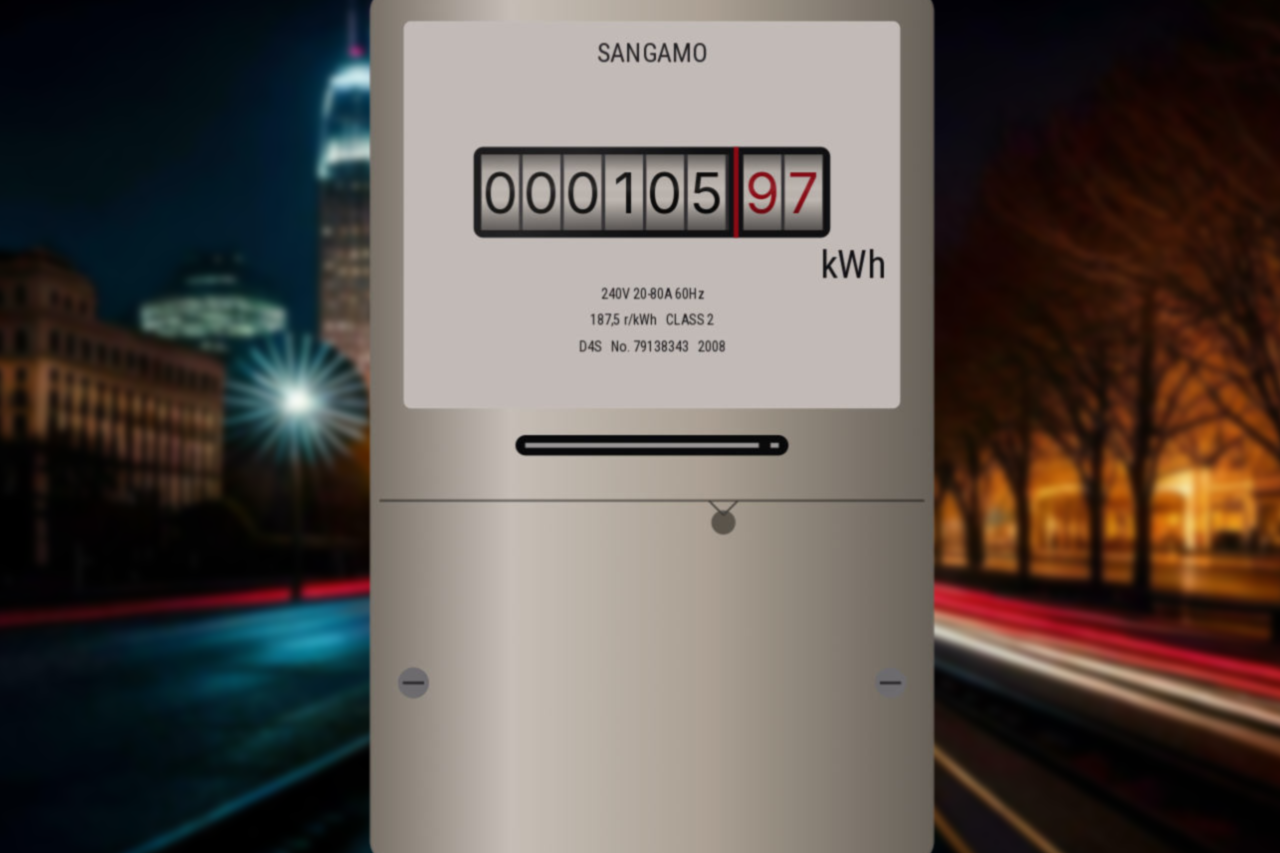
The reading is value=105.97 unit=kWh
